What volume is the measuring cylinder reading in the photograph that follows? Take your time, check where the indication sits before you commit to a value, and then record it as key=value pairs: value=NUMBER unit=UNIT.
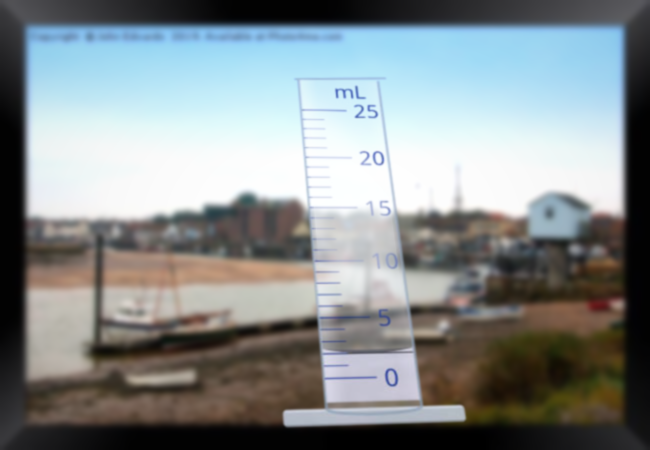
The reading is value=2 unit=mL
